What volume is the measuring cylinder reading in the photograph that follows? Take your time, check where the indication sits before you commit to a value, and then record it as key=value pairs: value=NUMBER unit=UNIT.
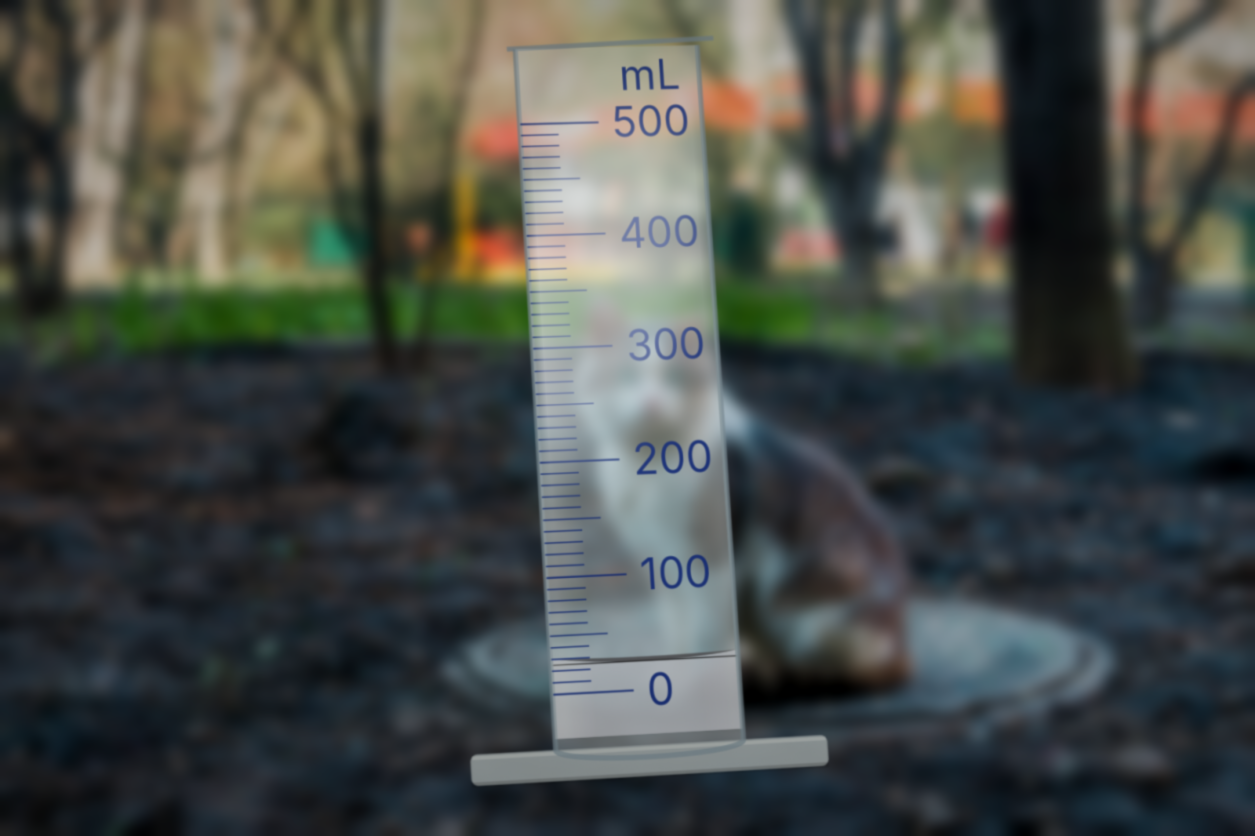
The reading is value=25 unit=mL
